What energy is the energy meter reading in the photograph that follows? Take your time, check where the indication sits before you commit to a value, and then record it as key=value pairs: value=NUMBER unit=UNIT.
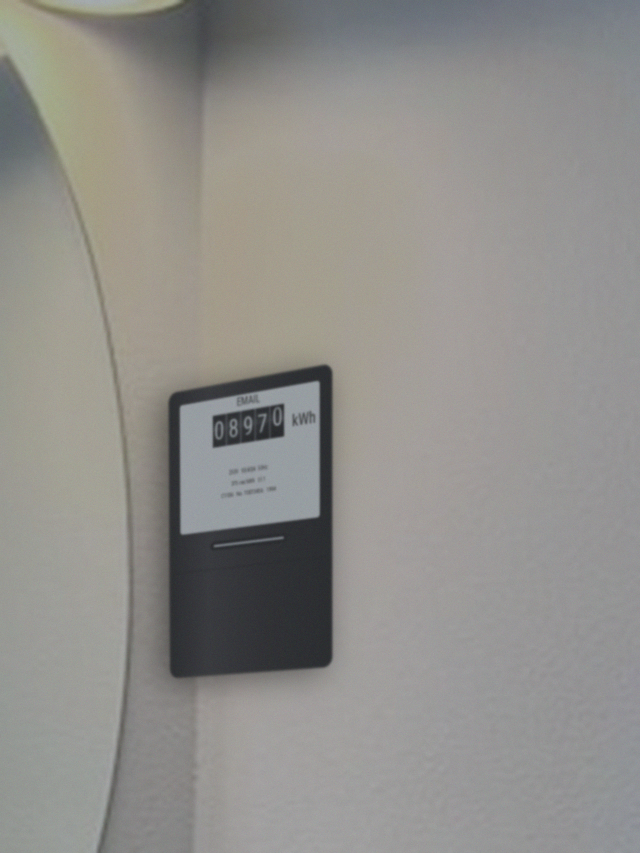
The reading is value=8970 unit=kWh
